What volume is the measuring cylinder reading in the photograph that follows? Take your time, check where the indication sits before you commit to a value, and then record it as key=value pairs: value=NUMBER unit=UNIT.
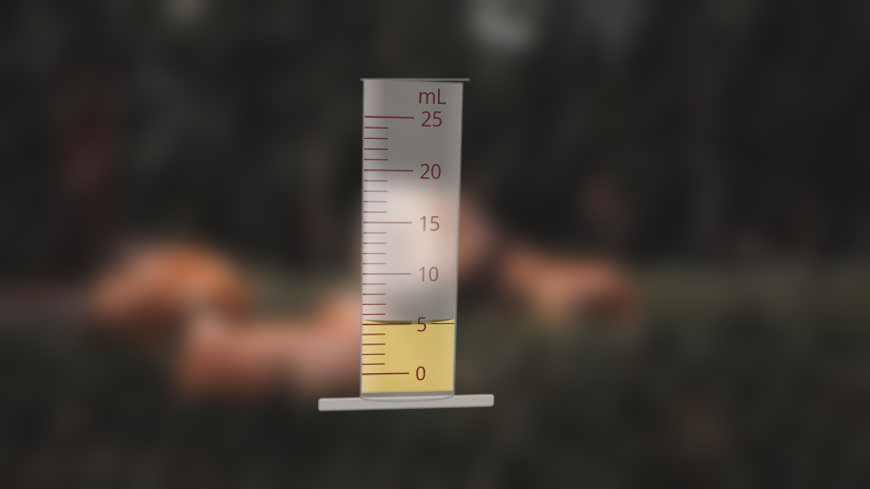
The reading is value=5 unit=mL
